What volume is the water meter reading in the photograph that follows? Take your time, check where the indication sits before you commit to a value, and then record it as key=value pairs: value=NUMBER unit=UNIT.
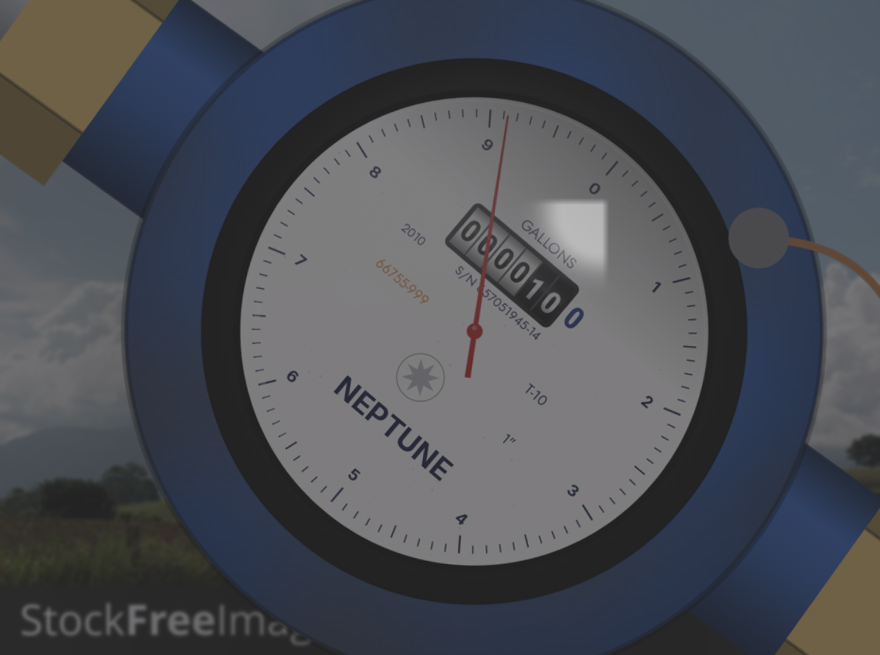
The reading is value=99.1 unit=gal
